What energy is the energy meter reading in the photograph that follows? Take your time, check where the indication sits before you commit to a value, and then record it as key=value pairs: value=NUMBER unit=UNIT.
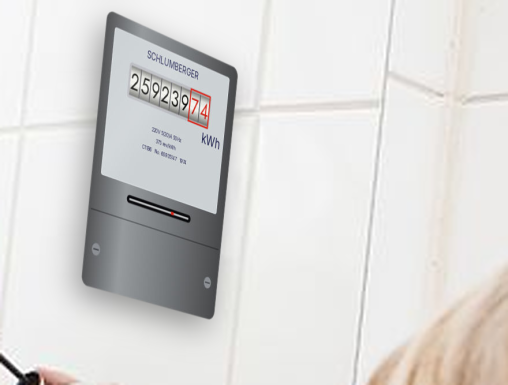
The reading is value=259239.74 unit=kWh
